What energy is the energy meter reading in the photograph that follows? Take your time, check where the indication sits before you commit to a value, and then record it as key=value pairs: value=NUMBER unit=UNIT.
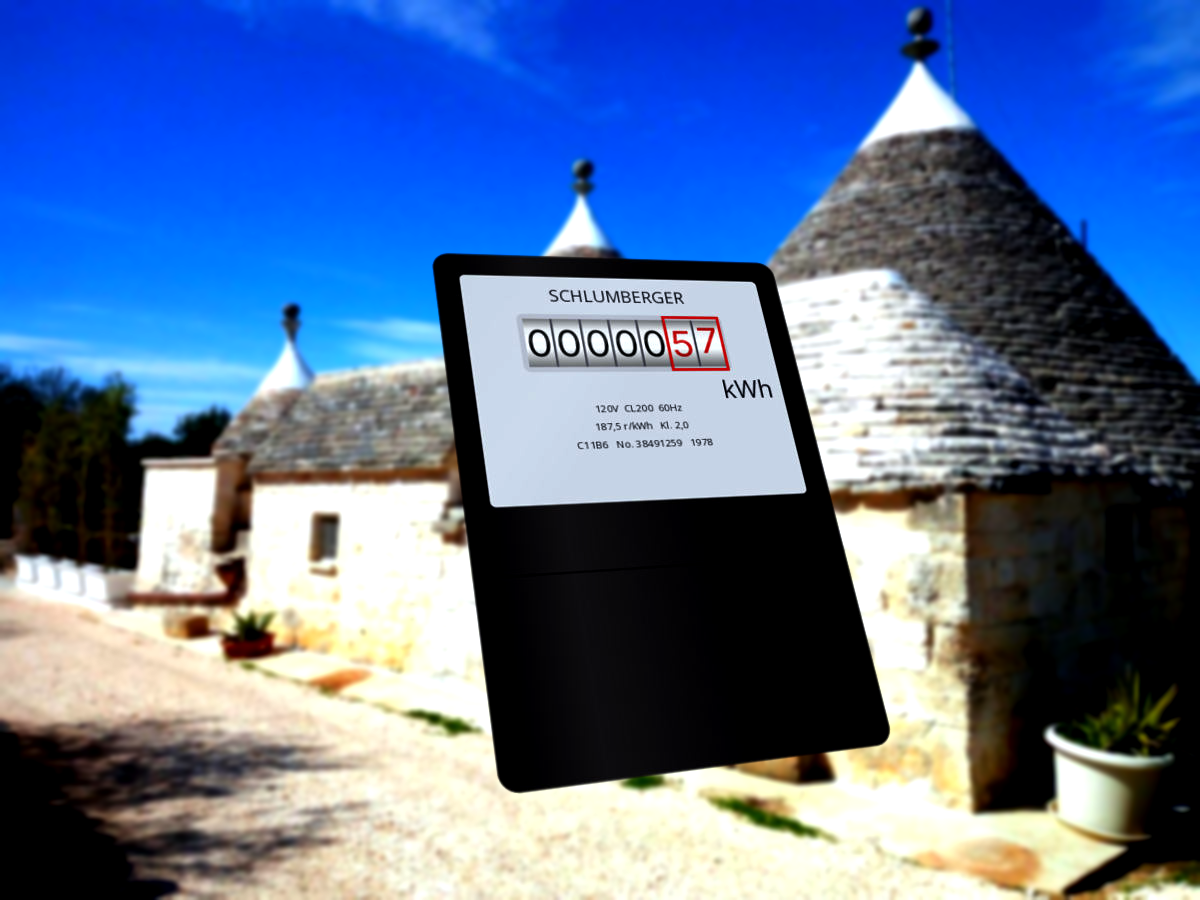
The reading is value=0.57 unit=kWh
